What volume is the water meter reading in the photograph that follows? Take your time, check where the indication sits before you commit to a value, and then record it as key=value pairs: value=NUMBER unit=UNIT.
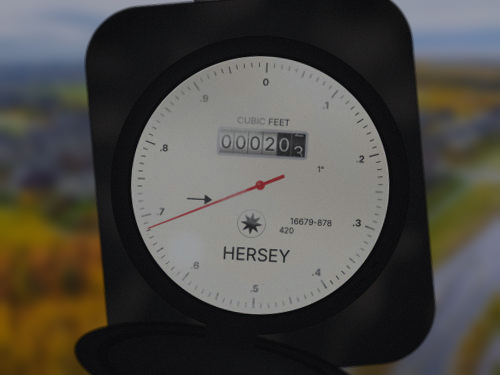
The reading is value=202.68 unit=ft³
